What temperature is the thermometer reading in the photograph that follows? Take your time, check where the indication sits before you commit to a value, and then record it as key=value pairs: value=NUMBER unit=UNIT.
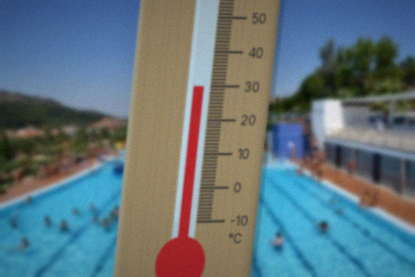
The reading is value=30 unit=°C
